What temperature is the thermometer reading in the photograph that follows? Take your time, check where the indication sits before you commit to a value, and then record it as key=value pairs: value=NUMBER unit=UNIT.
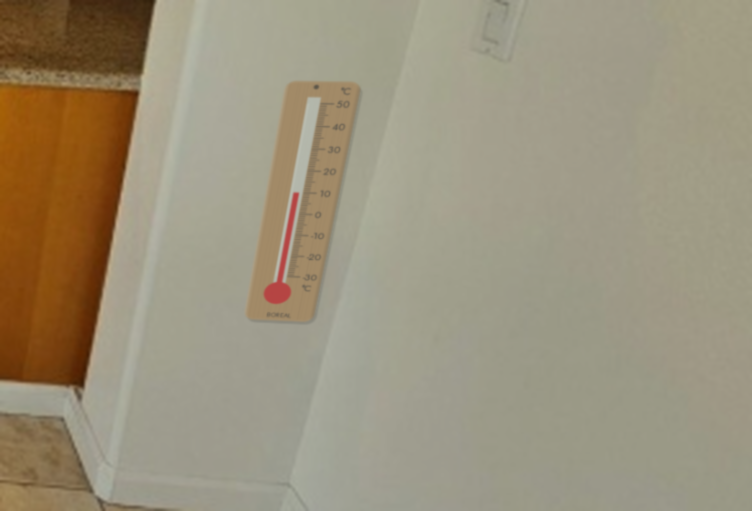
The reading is value=10 unit=°C
